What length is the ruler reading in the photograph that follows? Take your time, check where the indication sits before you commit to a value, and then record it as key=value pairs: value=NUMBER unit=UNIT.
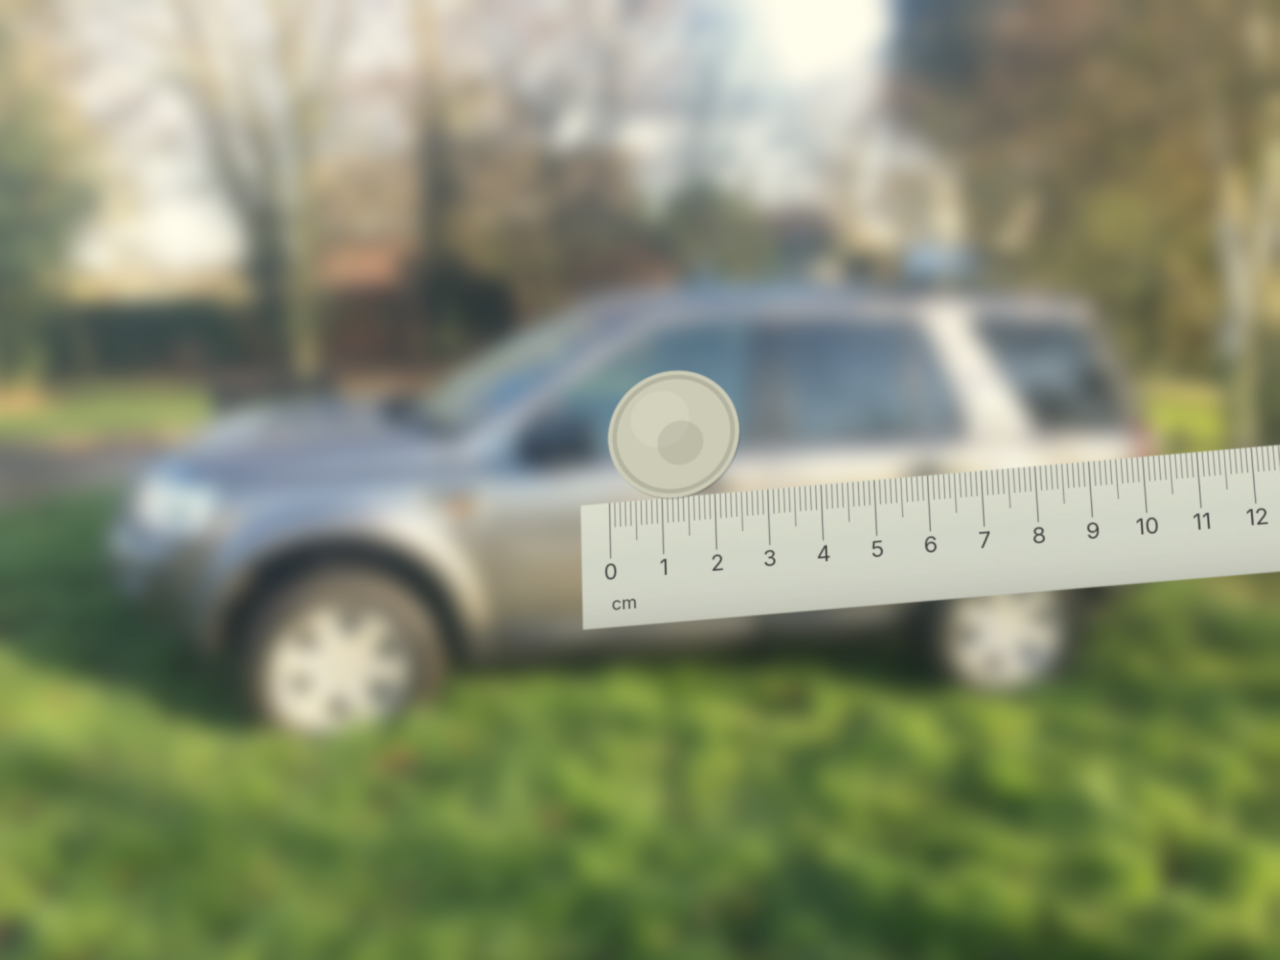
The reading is value=2.5 unit=cm
